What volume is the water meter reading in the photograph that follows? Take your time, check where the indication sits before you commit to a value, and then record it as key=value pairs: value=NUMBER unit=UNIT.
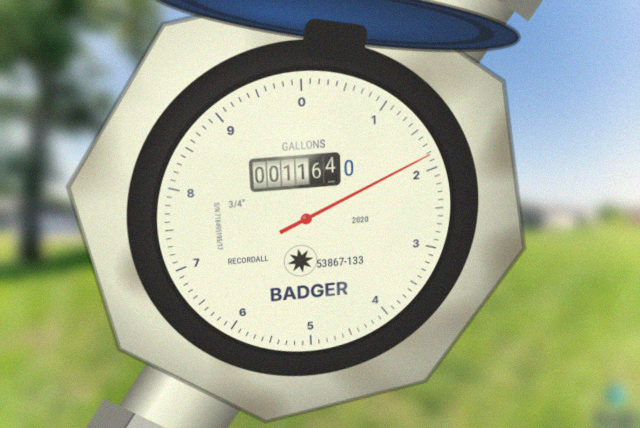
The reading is value=11641.8 unit=gal
